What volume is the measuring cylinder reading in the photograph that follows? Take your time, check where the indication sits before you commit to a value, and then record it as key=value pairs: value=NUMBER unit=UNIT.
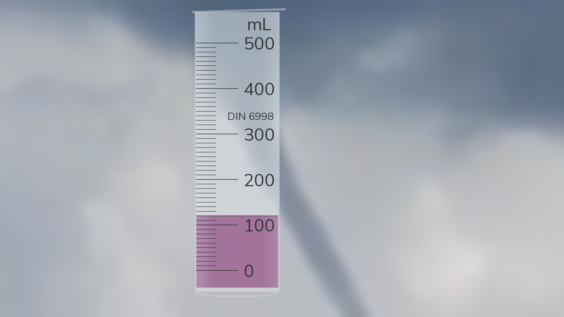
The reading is value=120 unit=mL
